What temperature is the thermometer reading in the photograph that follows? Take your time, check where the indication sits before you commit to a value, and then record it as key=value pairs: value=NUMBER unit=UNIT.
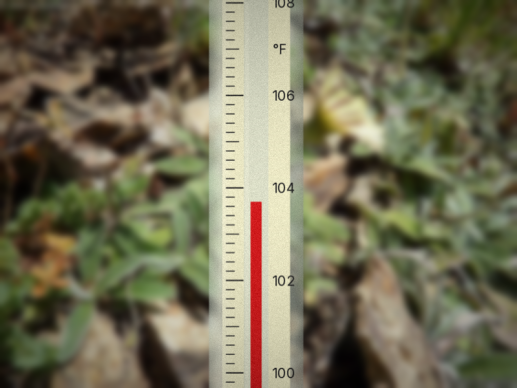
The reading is value=103.7 unit=°F
